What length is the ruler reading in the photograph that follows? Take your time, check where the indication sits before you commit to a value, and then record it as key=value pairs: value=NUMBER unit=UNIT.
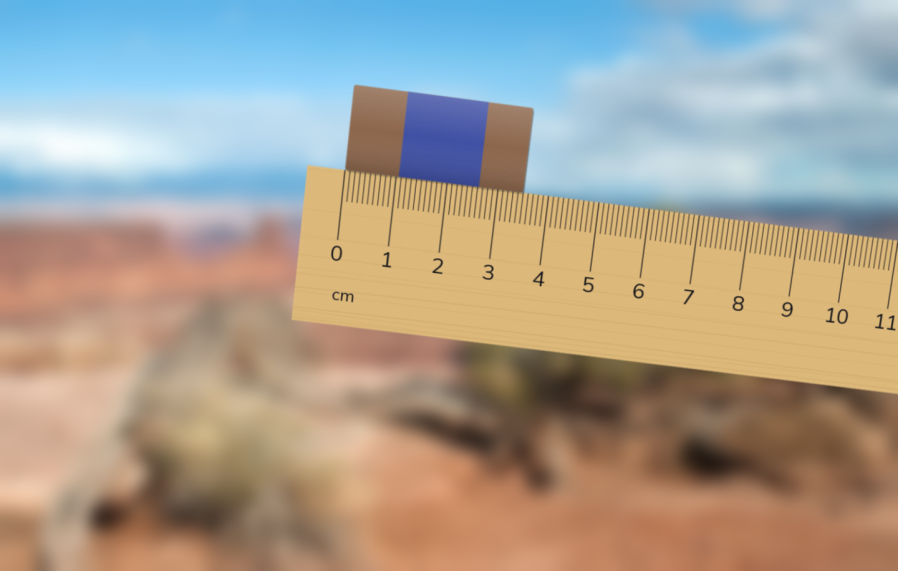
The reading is value=3.5 unit=cm
